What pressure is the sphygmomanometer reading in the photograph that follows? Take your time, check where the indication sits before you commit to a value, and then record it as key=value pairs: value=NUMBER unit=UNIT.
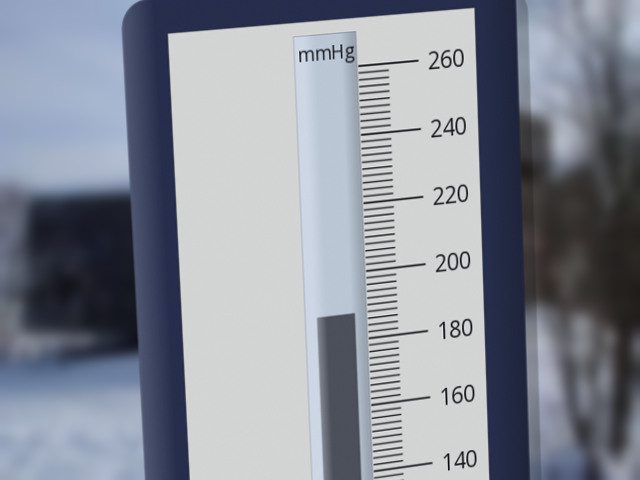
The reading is value=188 unit=mmHg
